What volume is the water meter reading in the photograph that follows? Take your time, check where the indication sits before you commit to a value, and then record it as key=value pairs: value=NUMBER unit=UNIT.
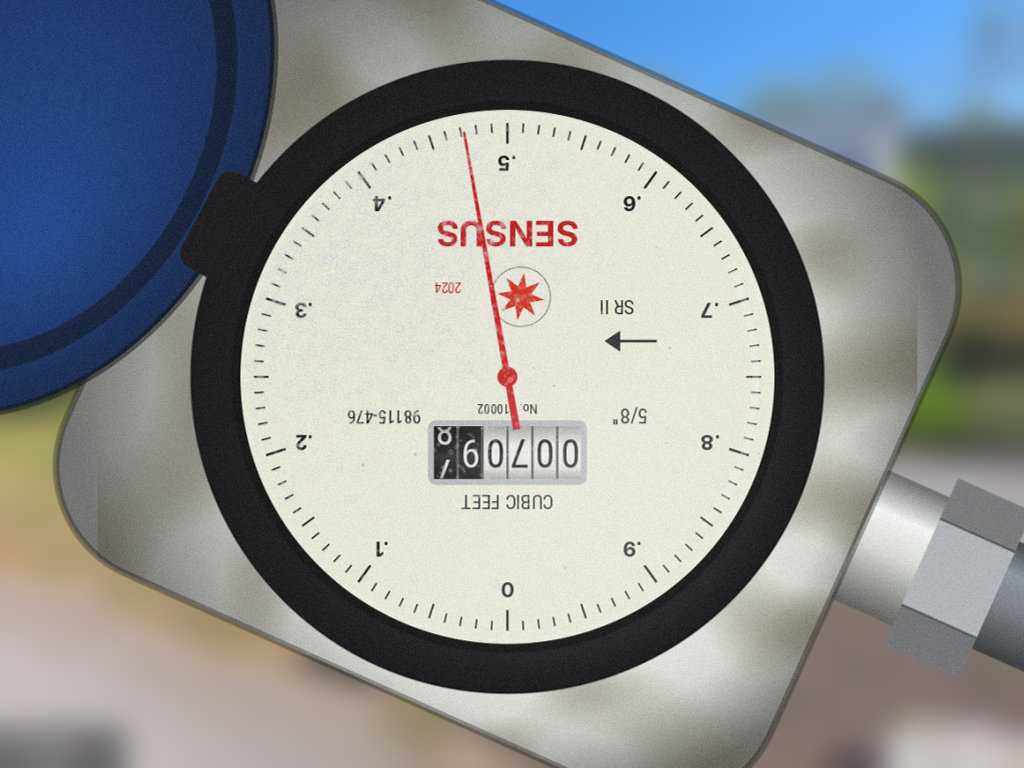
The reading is value=7097.47 unit=ft³
